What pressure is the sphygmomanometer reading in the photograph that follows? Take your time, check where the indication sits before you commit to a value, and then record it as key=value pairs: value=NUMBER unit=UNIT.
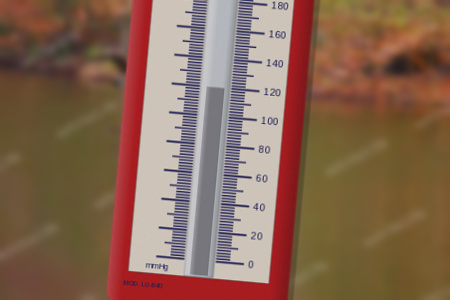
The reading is value=120 unit=mmHg
